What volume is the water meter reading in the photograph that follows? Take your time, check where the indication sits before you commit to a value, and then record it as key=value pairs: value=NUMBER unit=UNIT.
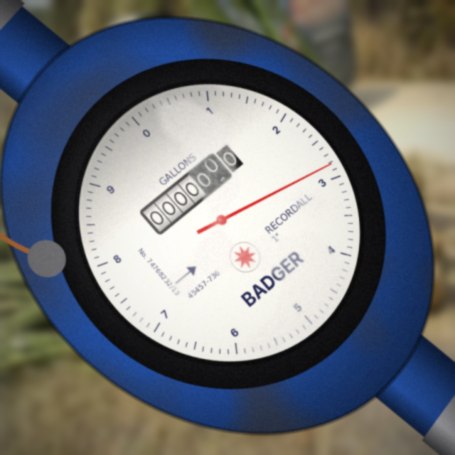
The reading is value=2.8 unit=gal
